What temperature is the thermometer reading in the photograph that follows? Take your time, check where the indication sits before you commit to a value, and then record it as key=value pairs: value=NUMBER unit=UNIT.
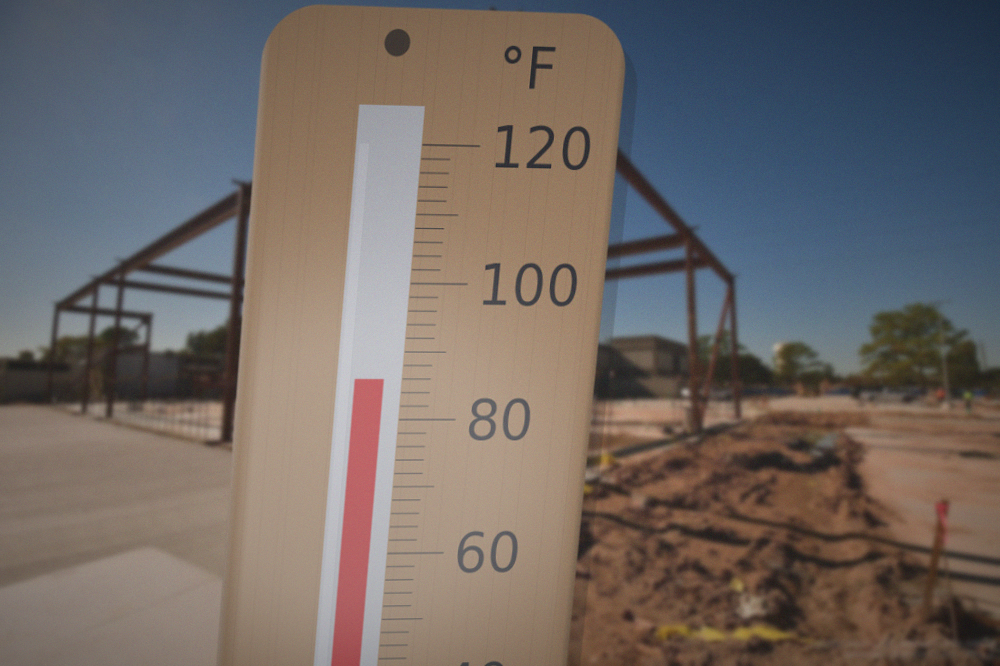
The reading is value=86 unit=°F
